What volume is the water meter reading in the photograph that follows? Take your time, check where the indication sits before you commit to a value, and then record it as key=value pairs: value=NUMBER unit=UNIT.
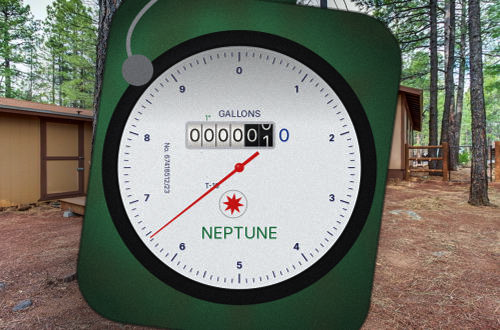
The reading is value=6.4 unit=gal
